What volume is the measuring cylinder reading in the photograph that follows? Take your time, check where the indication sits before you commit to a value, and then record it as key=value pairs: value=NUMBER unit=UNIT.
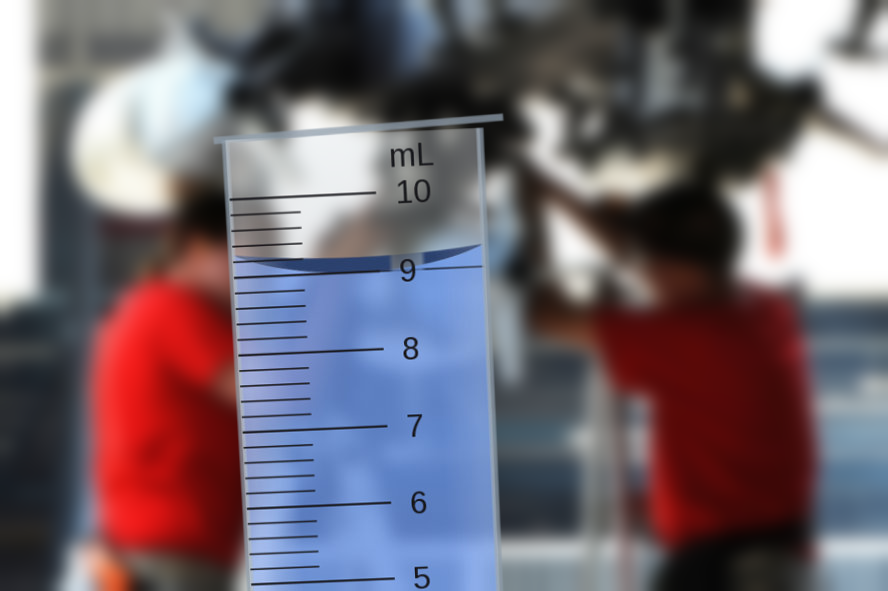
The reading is value=9 unit=mL
